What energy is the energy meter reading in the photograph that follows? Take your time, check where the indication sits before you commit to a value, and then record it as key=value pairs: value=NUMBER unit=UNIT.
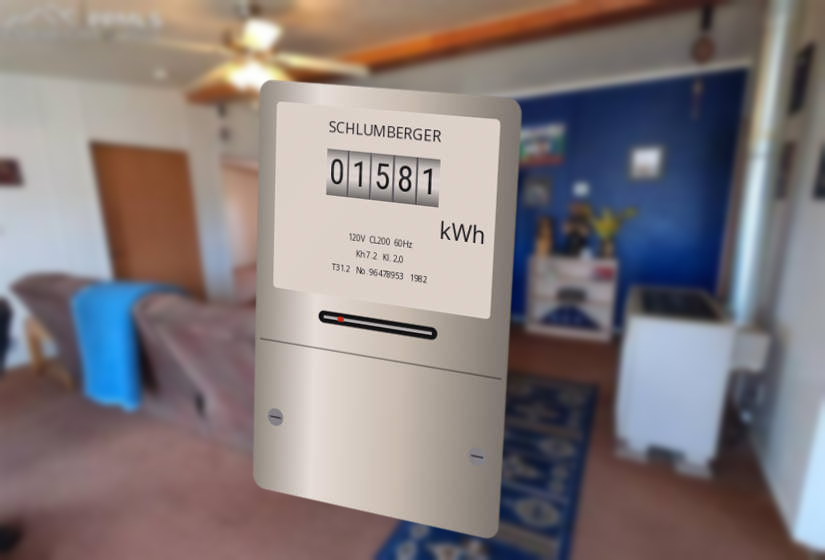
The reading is value=1581 unit=kWh
